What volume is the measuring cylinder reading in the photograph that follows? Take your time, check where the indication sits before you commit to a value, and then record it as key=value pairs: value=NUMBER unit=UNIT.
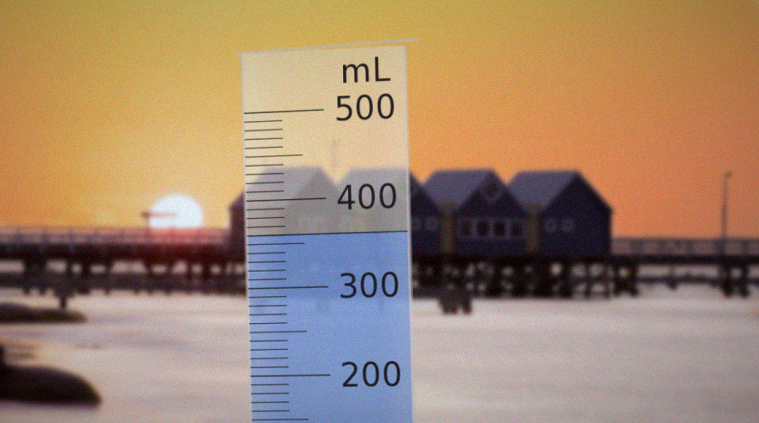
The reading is value=360 unit=mL
